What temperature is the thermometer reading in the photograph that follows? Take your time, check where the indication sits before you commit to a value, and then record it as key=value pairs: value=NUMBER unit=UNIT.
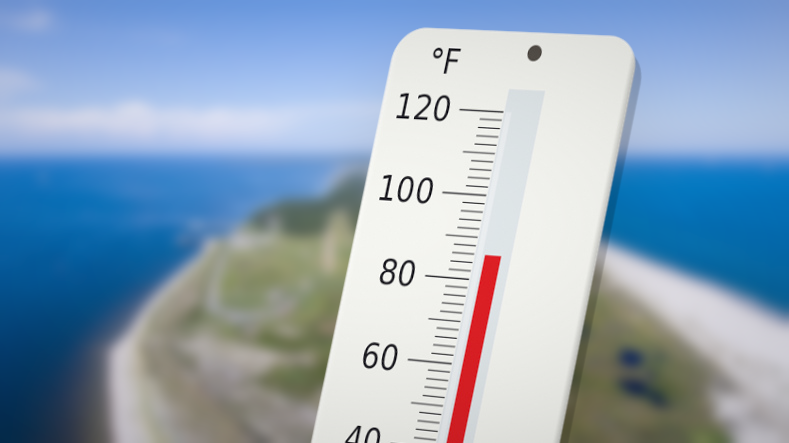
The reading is value=86 unit=°F
